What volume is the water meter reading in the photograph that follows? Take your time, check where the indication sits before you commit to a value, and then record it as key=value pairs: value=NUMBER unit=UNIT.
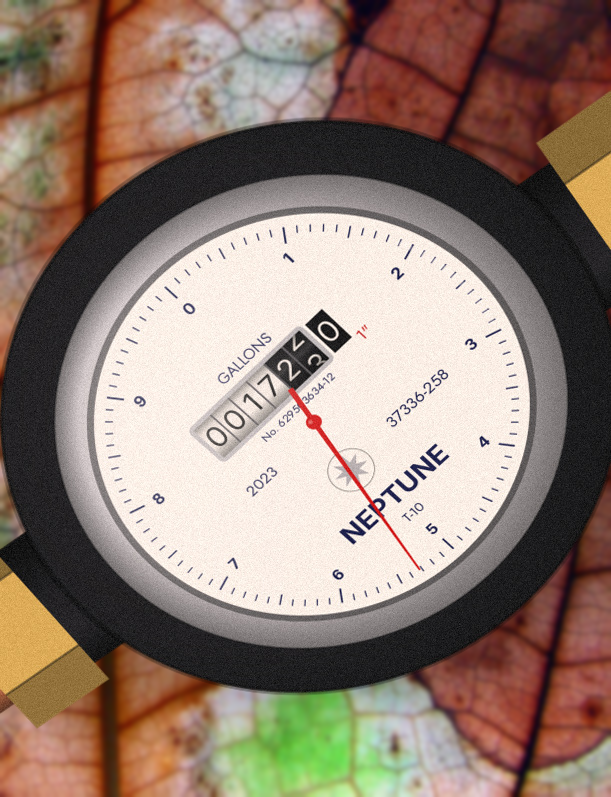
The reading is value=17225.3 unit=gal
